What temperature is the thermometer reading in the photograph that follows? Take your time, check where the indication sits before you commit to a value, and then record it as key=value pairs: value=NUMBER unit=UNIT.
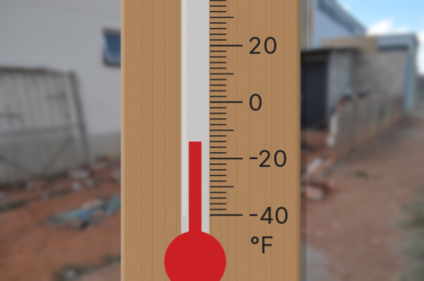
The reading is value=-14 unit=°F
